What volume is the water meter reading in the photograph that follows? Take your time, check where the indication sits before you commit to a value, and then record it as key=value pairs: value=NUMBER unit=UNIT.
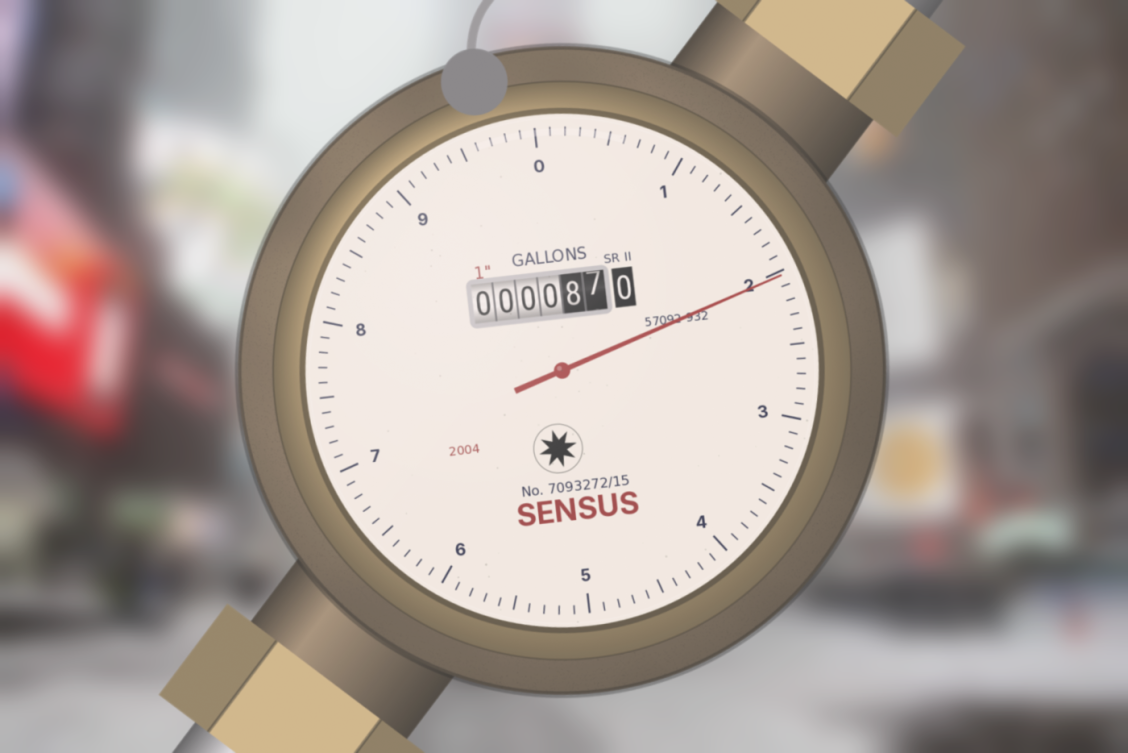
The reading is value=872.0 unit=gal
